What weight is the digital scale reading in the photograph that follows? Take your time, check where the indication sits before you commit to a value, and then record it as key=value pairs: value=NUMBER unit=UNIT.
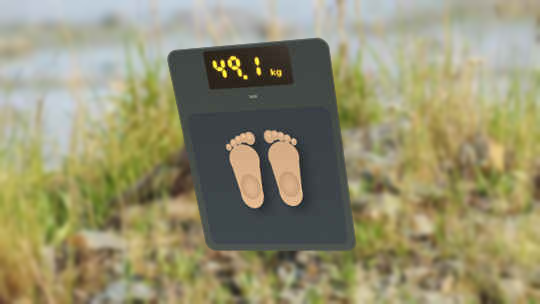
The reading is value=49.1 unit=kg
